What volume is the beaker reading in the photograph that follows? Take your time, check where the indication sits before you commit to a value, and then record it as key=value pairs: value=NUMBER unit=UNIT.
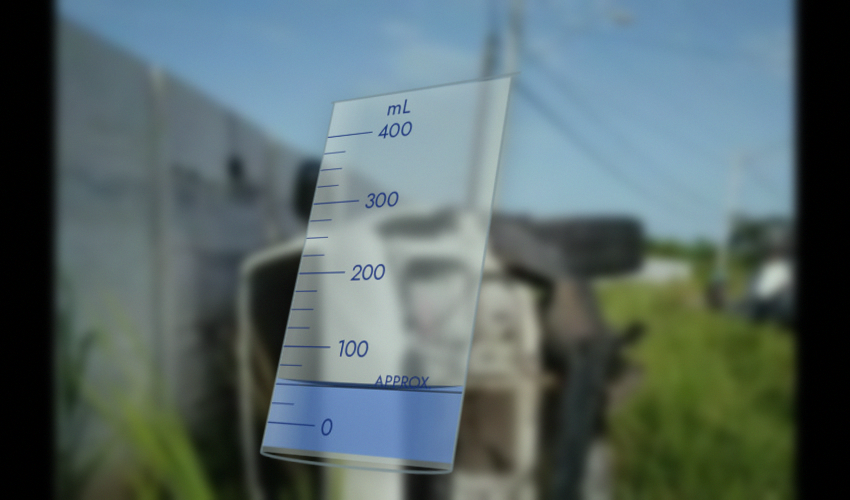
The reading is value=50 unit=mL
